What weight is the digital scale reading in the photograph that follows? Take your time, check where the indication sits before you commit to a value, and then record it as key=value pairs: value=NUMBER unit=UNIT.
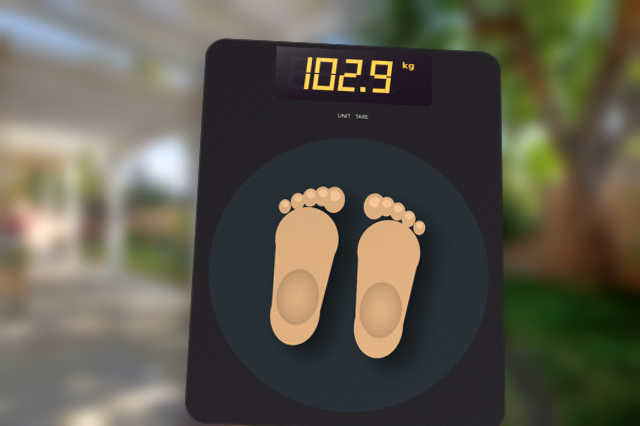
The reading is value=102.9 unit=kg
